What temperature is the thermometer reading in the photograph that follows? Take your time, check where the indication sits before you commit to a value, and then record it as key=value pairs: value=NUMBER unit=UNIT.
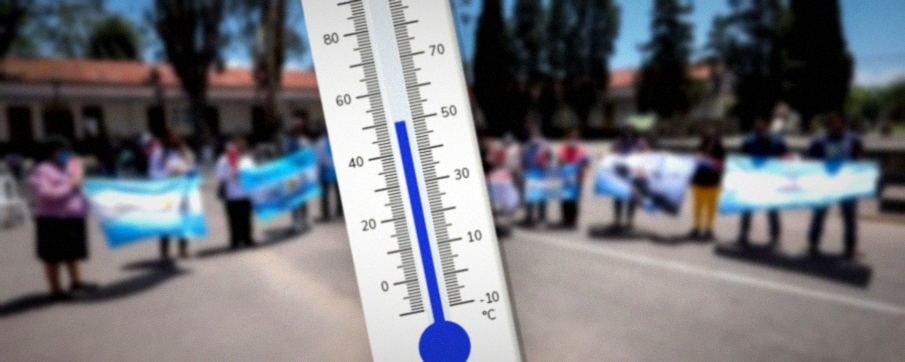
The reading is value=50 unit=°C
